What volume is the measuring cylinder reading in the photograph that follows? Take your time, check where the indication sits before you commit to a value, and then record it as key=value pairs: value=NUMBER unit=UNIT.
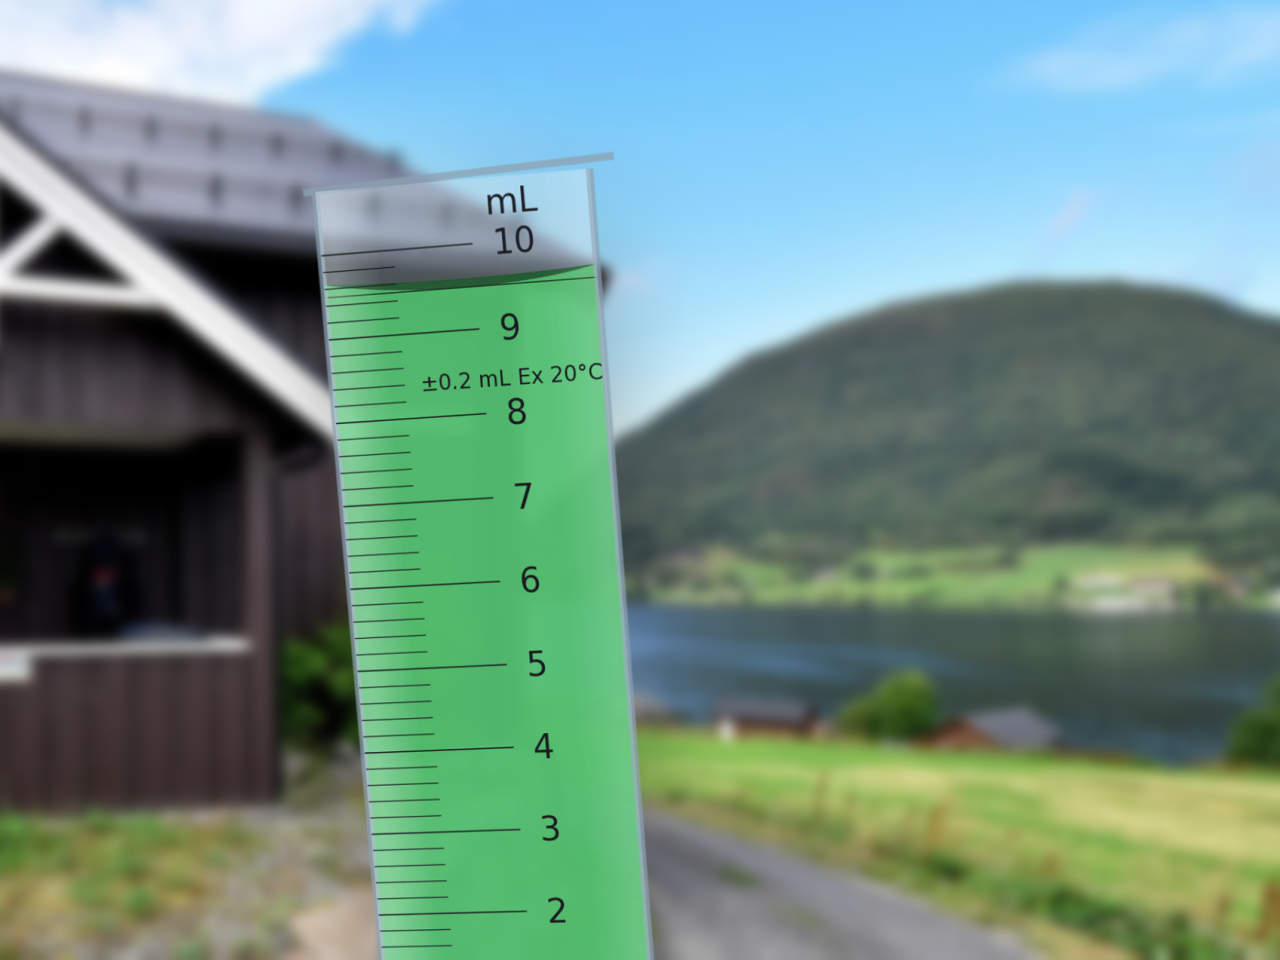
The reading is value=9.5 unit=mL
